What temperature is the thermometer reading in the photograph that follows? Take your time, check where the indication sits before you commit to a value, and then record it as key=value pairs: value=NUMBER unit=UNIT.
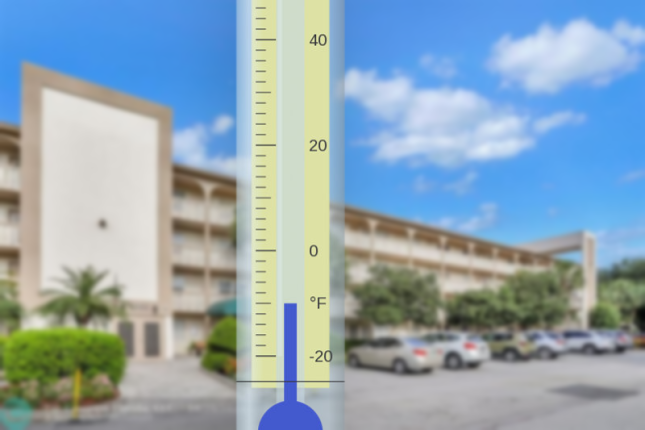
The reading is value=-10 unit=°F
